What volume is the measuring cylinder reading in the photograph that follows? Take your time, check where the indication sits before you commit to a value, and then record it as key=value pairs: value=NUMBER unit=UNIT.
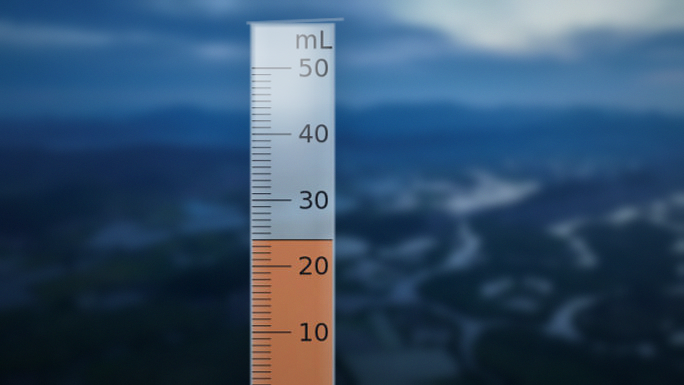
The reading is value=24 unit=mL
